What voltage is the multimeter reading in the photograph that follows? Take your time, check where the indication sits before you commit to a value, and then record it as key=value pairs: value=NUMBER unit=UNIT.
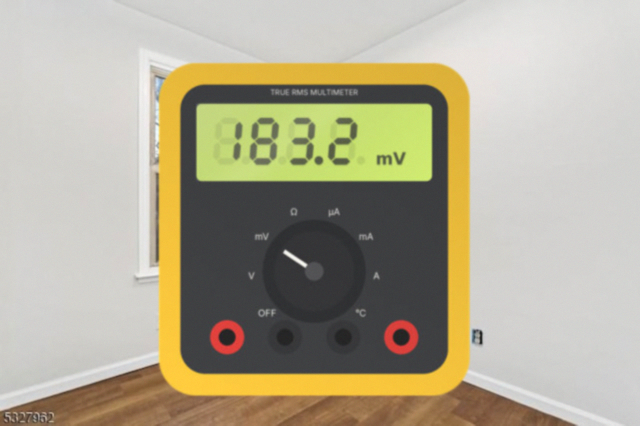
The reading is value=183.2 unit=mV
